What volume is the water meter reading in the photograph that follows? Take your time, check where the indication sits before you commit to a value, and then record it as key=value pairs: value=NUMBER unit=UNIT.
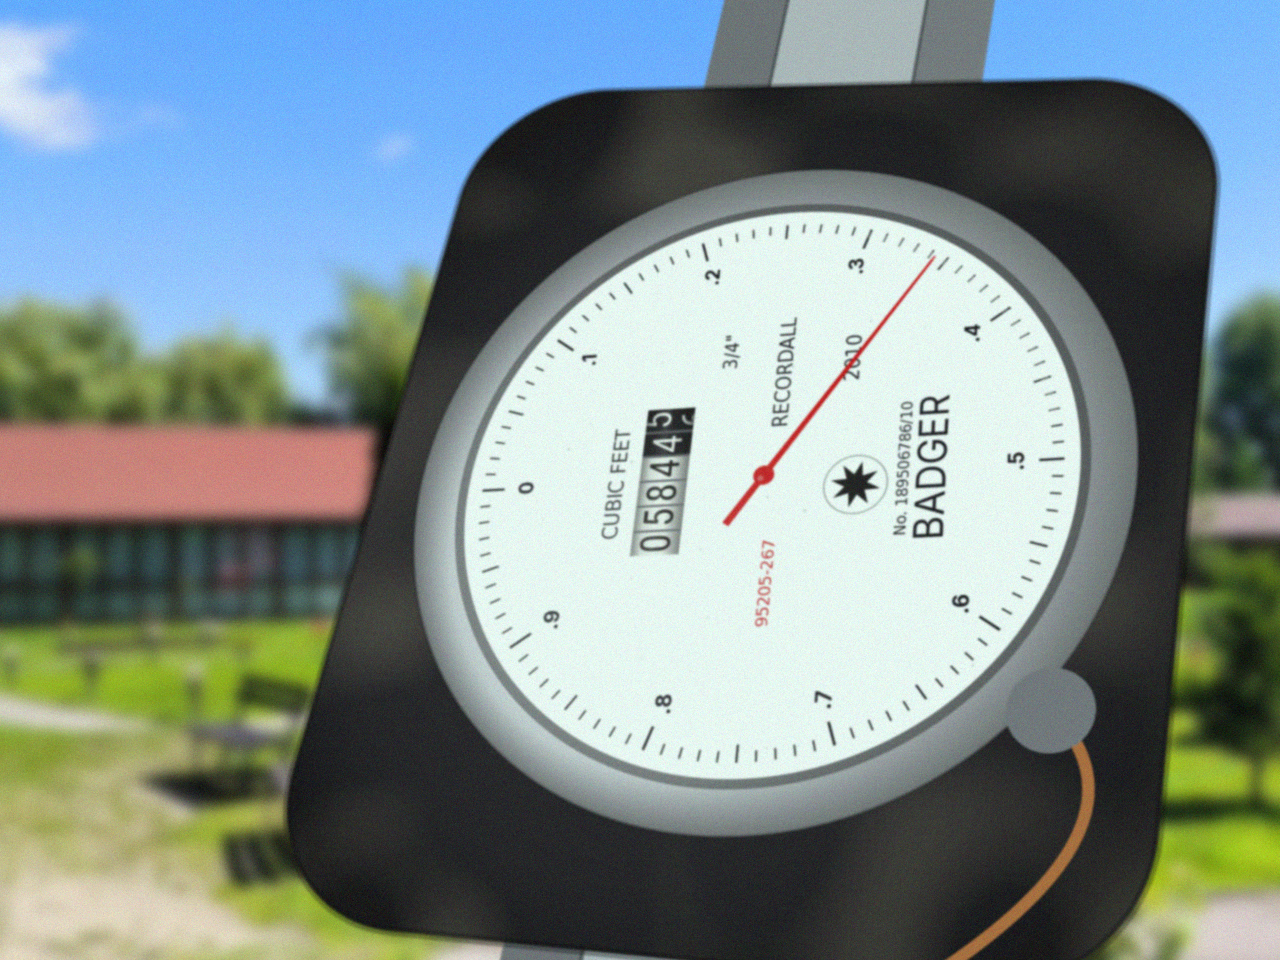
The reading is value=58445.34 unit=ft³
